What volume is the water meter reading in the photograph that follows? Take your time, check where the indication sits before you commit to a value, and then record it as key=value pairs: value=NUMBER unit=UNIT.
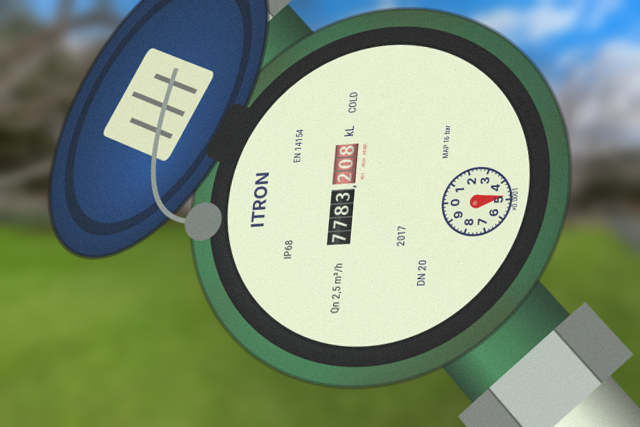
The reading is value=7783.2084 unit=kL
